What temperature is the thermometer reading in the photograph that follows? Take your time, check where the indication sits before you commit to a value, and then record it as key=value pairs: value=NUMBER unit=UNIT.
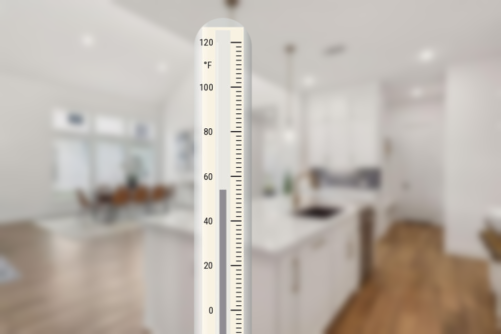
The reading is value=54 unit=°F
